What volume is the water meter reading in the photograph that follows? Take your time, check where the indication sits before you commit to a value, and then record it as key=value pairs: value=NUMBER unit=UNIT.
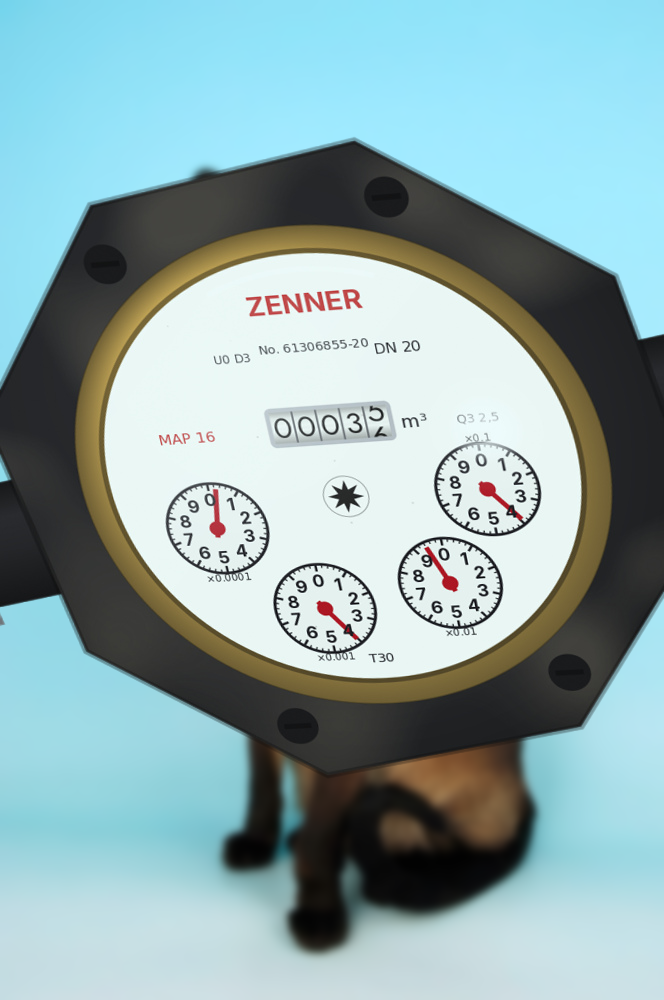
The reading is value=35.3940 unit=m³
